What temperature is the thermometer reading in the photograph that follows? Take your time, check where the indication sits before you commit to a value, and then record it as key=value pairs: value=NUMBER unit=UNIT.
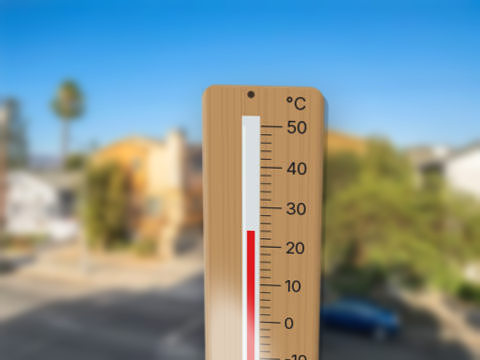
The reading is value=24 unit=°C
